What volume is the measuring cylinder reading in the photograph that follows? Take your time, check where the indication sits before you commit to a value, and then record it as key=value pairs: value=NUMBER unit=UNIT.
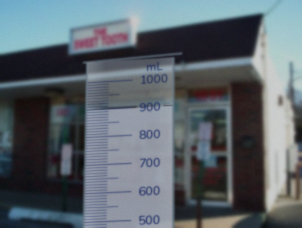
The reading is value=900 unit=mL
